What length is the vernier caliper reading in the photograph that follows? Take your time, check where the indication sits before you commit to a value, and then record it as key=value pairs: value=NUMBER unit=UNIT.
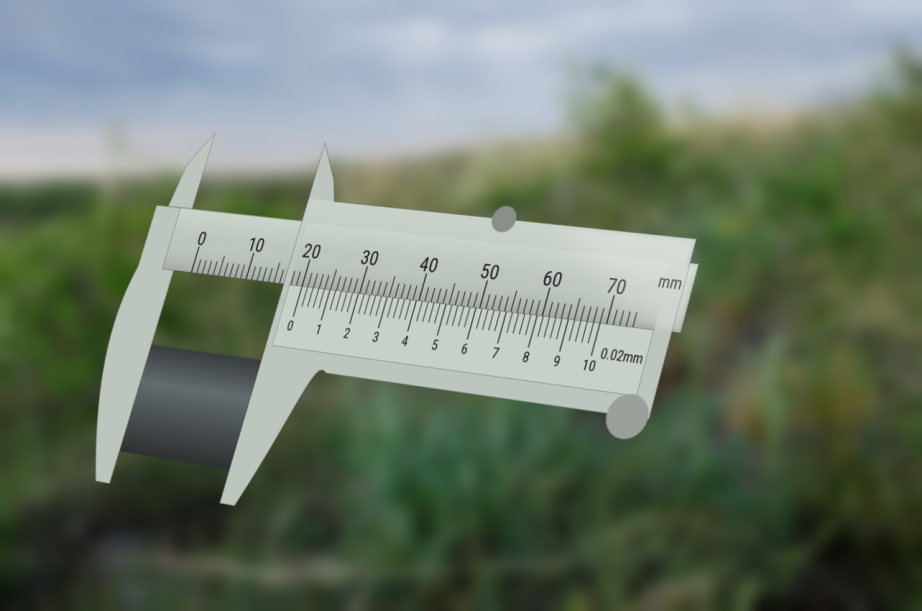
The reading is value=20.0 unit=mm
